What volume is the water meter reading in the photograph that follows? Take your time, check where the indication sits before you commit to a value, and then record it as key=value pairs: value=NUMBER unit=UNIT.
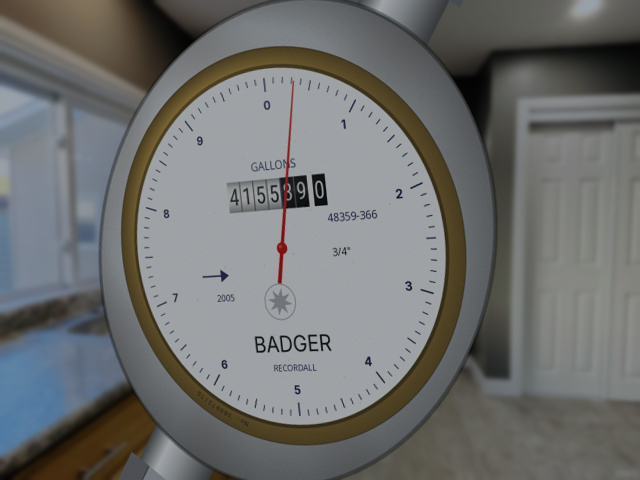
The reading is value=4155890.3 unit=gal
